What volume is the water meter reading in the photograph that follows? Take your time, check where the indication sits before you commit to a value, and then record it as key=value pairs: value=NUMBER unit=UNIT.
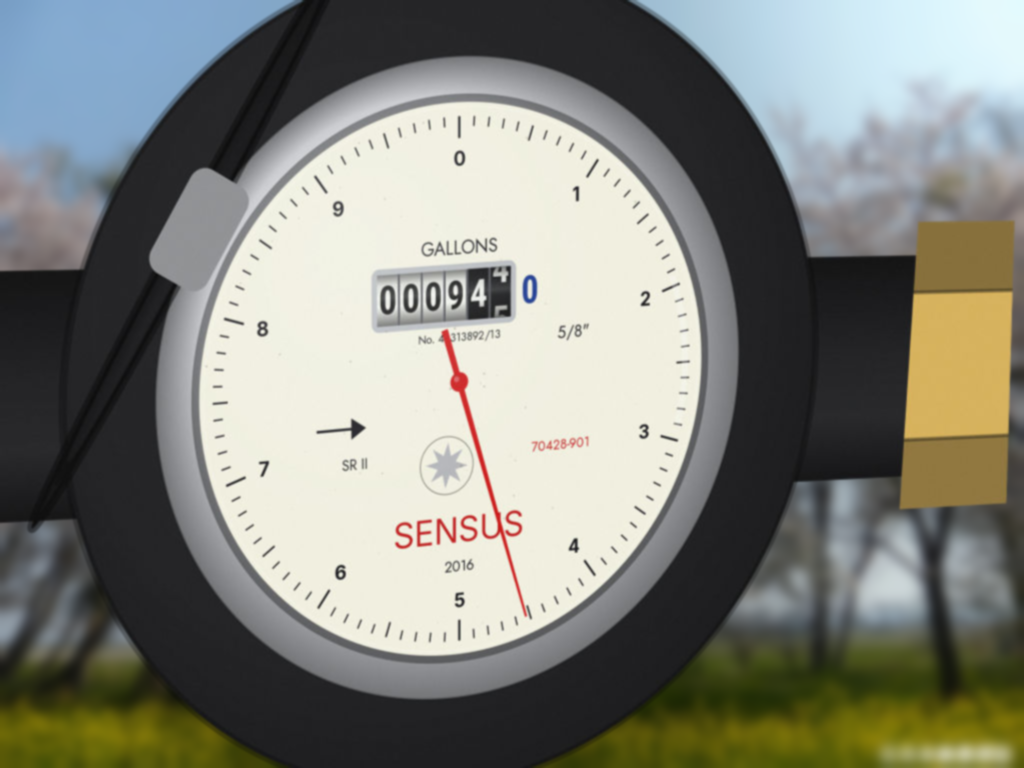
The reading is value=9444.5 unit=gal
